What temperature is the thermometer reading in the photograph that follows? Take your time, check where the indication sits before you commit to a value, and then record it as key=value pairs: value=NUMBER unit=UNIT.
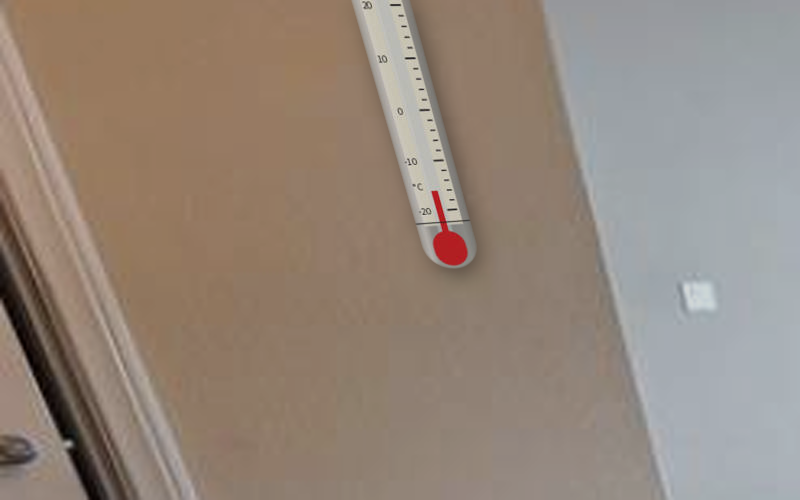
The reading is value=-16 unit=°C
